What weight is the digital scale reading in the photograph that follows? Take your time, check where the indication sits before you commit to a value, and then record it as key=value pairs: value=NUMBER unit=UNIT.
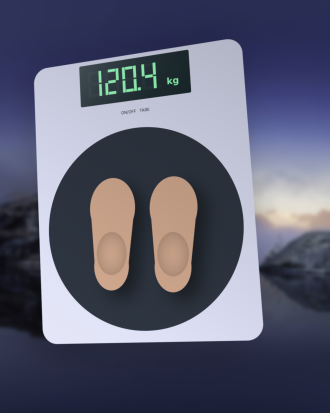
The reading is value=120.4 unit=kg
